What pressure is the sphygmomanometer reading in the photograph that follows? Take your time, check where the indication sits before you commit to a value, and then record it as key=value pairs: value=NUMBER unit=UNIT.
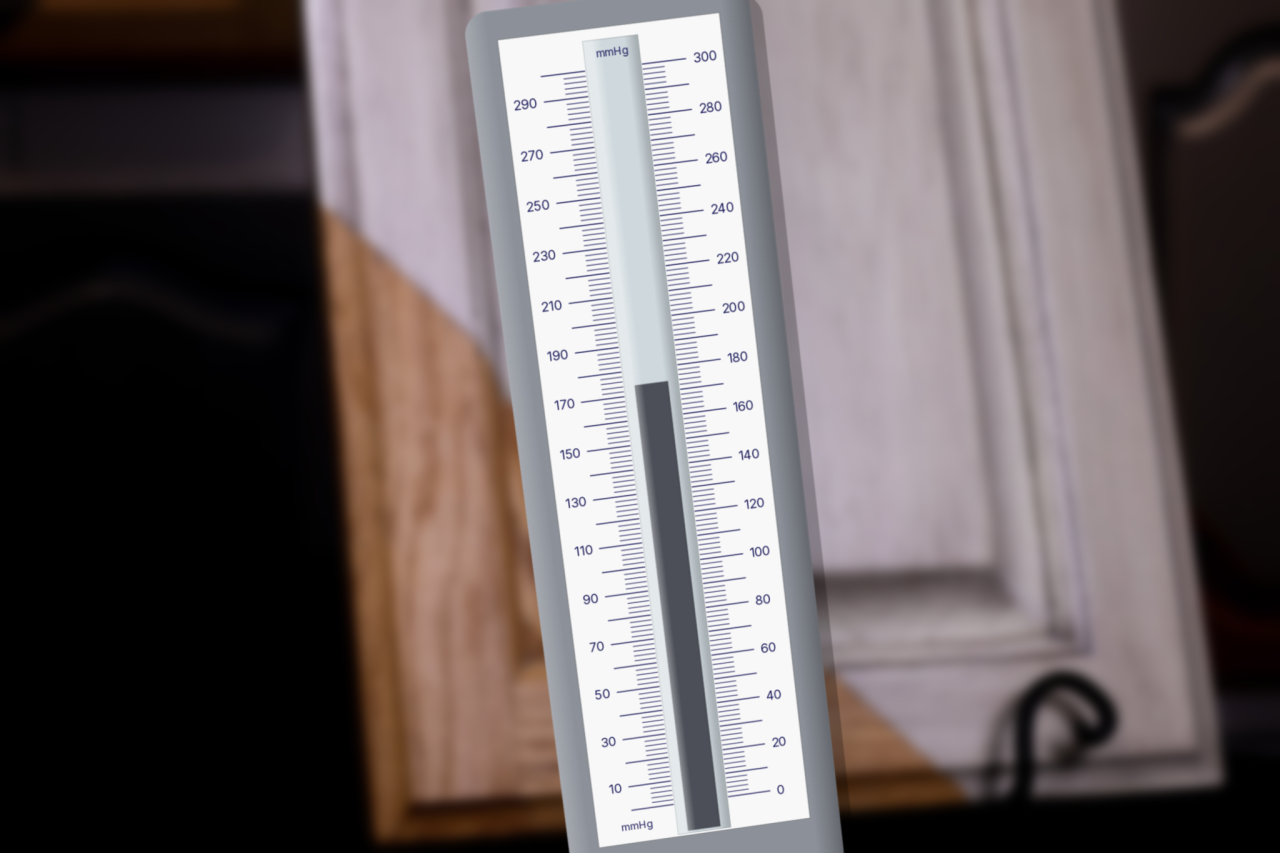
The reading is value=174 unit=mmHg
